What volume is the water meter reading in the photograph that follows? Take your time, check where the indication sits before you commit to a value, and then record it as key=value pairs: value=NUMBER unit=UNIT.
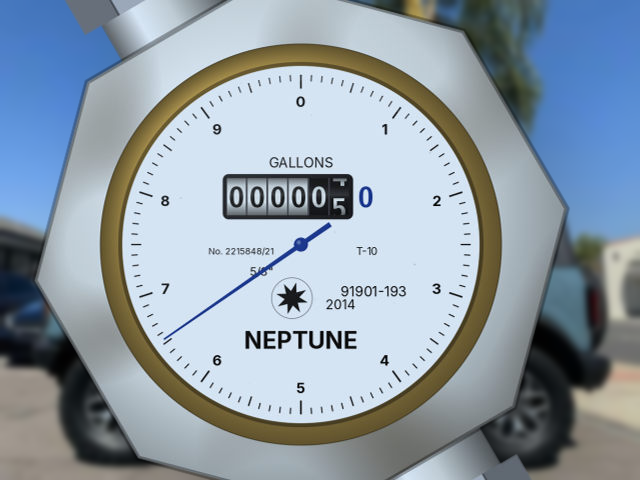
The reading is value=46.5 unit=gal
